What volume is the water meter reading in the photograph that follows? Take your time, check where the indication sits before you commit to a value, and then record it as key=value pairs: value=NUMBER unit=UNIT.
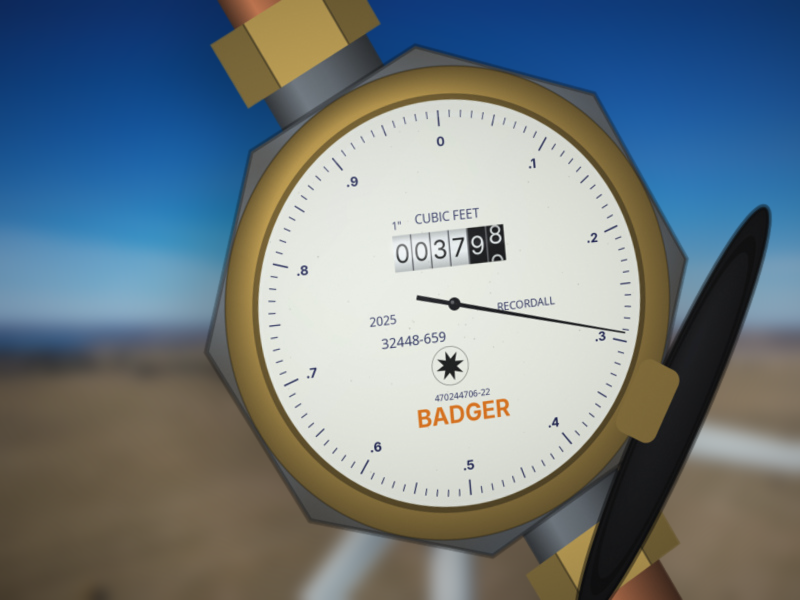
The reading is value=3798.29 unit=ft³
